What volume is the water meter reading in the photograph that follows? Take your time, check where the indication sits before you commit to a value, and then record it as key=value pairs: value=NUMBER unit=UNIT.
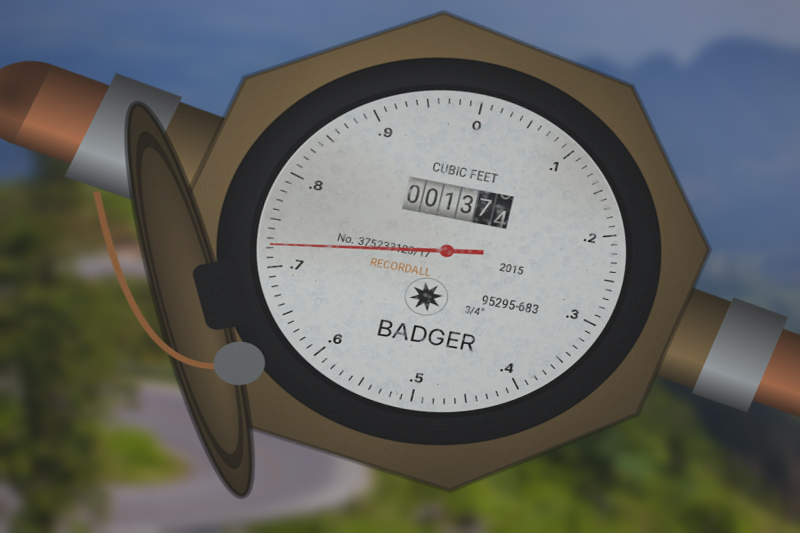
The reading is value=1373.72 unit=ft³
